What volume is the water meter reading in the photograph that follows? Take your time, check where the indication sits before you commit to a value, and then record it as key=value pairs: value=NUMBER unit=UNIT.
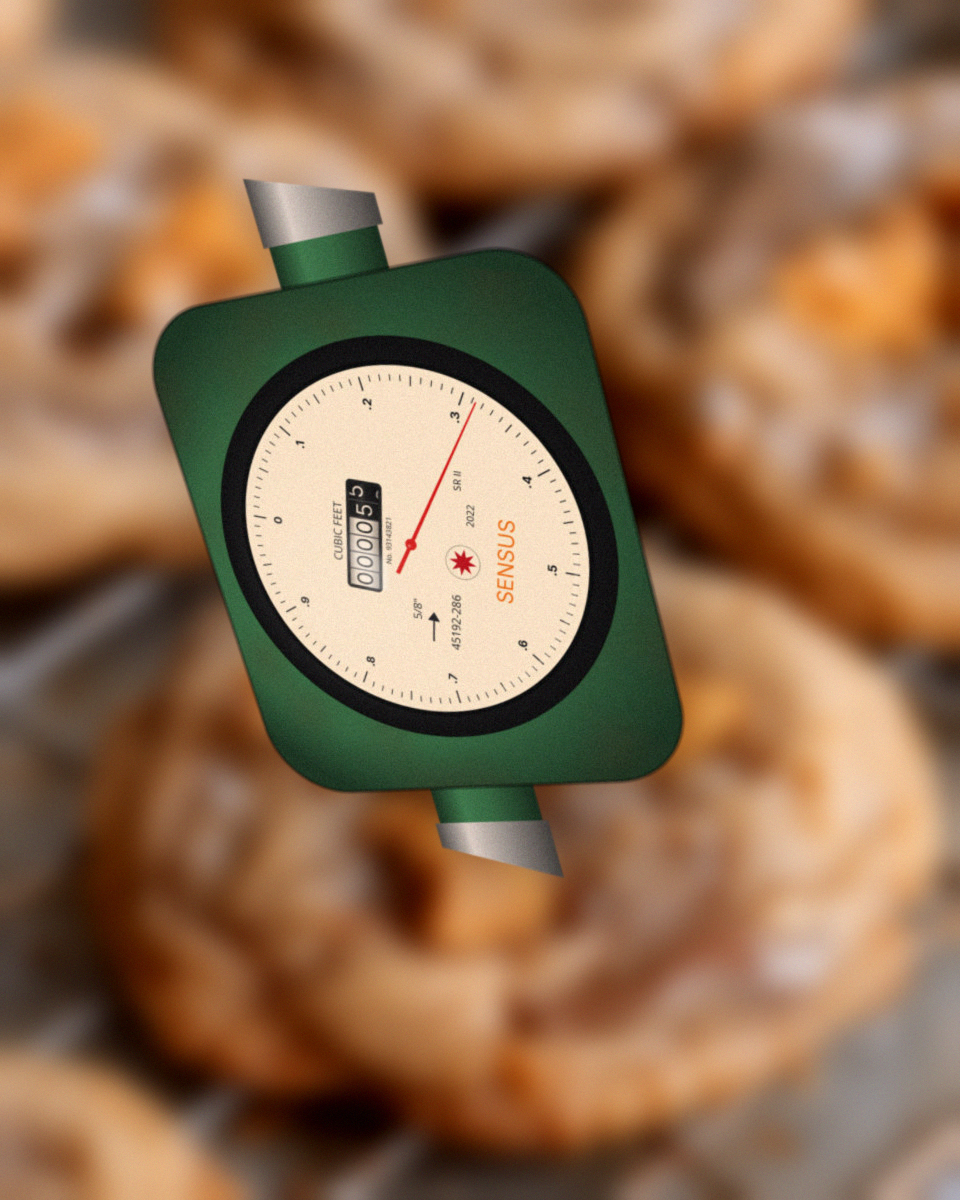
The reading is value=55.31 unit=ft³
